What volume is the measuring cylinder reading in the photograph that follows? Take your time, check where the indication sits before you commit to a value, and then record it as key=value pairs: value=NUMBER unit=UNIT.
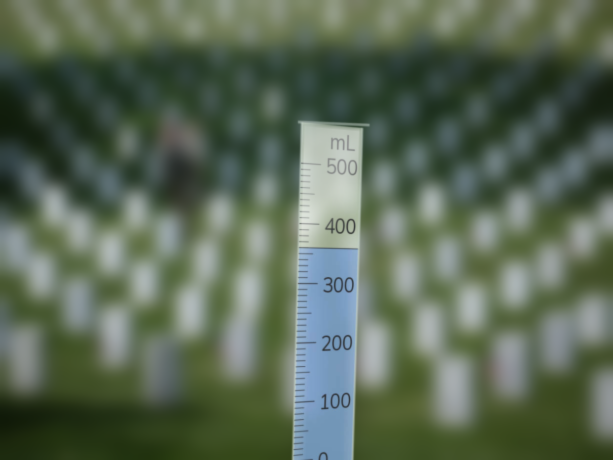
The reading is value=360 unit=mL
